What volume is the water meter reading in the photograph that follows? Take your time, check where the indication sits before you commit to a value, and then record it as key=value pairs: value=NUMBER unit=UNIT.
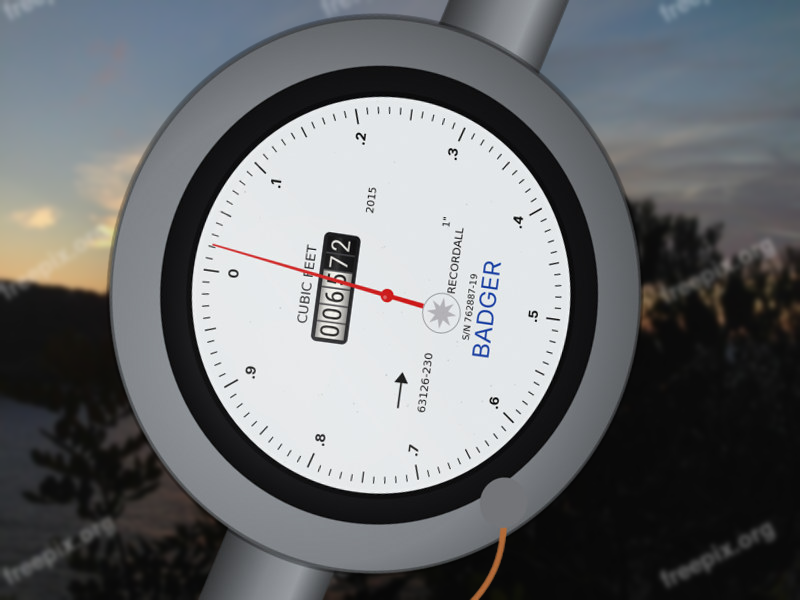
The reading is value=6572.02 unit=ft³
